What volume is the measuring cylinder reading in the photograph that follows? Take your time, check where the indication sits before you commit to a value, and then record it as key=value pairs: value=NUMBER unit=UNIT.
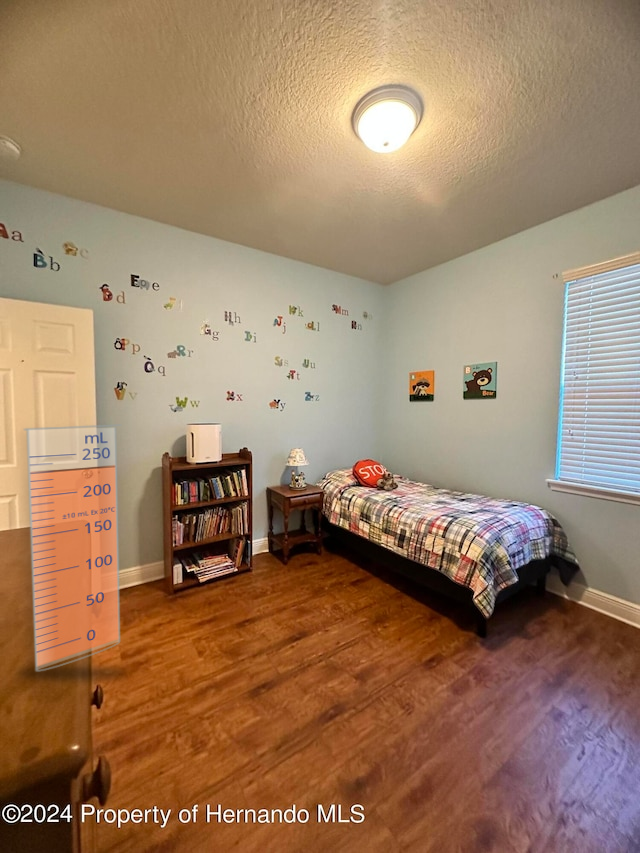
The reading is value=230 unit=mL
